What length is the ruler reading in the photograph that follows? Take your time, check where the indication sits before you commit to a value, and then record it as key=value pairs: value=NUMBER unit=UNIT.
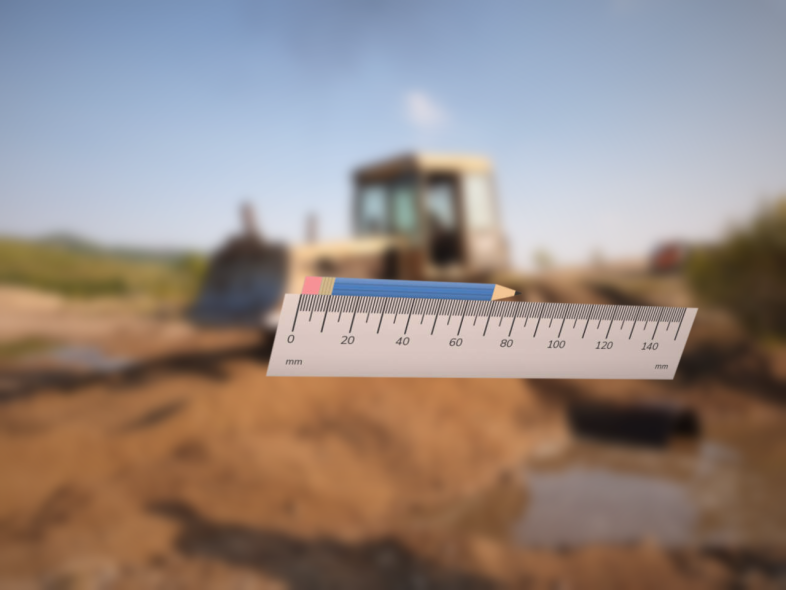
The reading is value=80 unit=mm
